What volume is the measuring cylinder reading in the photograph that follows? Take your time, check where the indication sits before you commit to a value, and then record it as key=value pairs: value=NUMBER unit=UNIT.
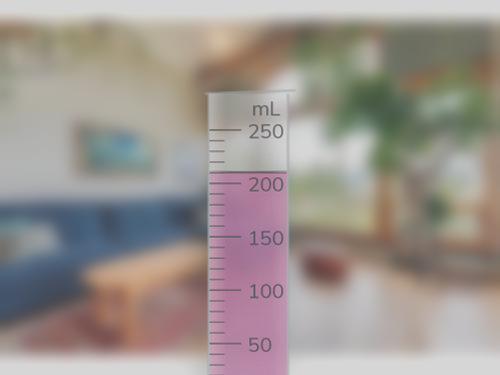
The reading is value=210 unit=mL
